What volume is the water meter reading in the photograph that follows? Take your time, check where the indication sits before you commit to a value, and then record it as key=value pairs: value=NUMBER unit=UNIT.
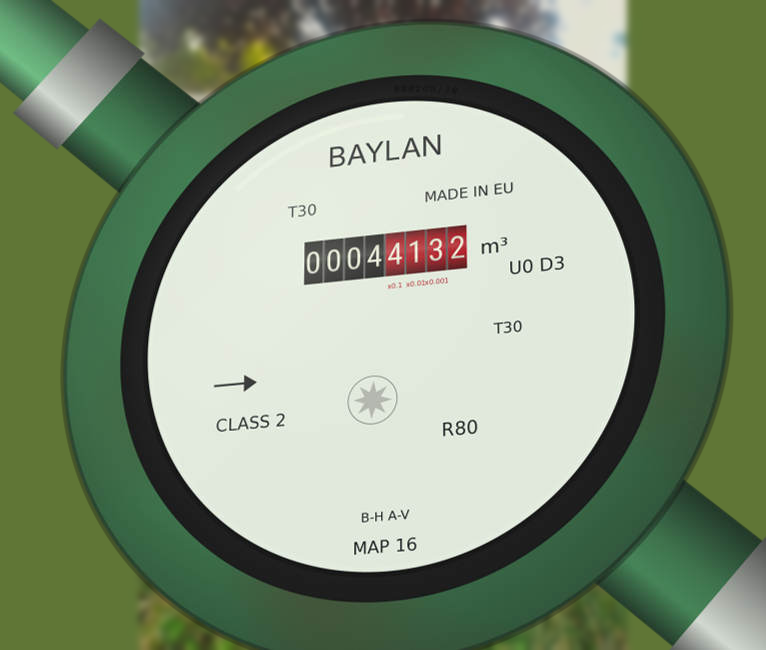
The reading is value=4.4132 unit=m³
